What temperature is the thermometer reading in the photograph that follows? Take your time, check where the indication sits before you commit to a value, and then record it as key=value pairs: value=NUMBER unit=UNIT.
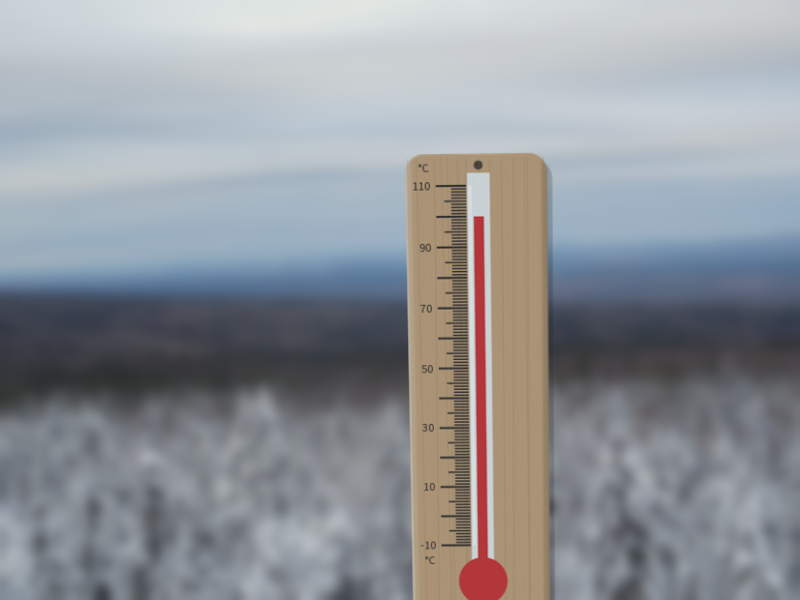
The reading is value=100 unit=°C
